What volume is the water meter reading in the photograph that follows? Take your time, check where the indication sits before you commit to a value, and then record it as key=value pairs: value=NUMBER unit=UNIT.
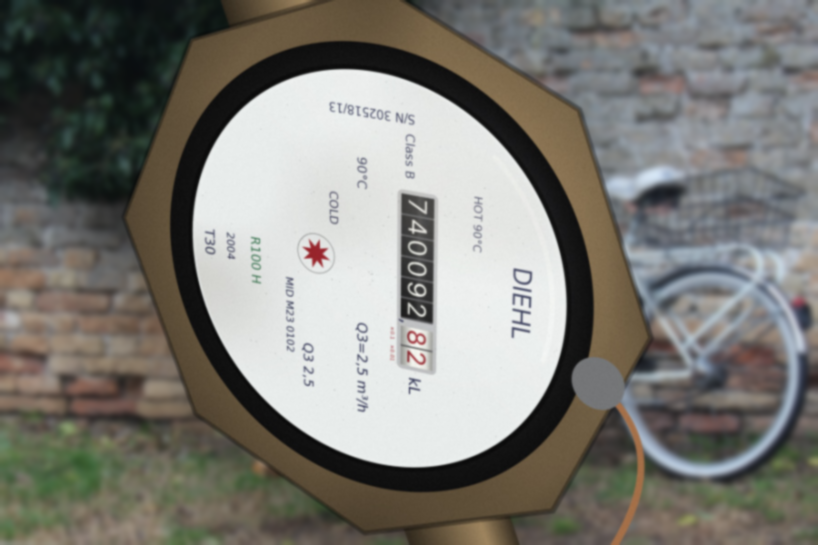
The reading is value=740092.82 unit=kL
